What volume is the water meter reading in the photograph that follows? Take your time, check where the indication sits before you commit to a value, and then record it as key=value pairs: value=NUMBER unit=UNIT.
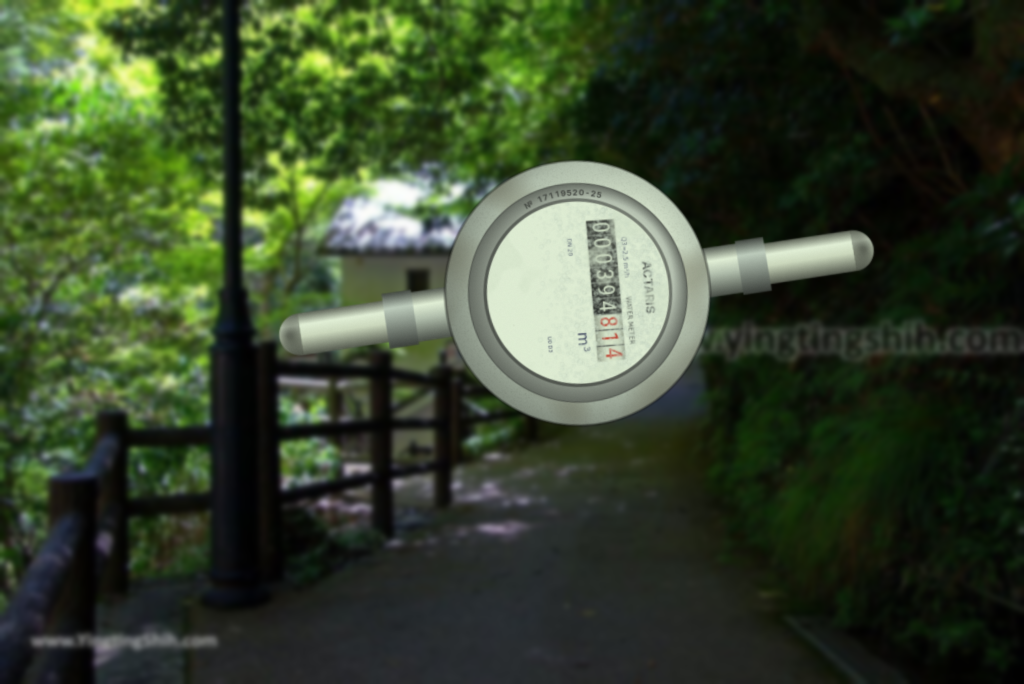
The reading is value=394.814 unit=m³
